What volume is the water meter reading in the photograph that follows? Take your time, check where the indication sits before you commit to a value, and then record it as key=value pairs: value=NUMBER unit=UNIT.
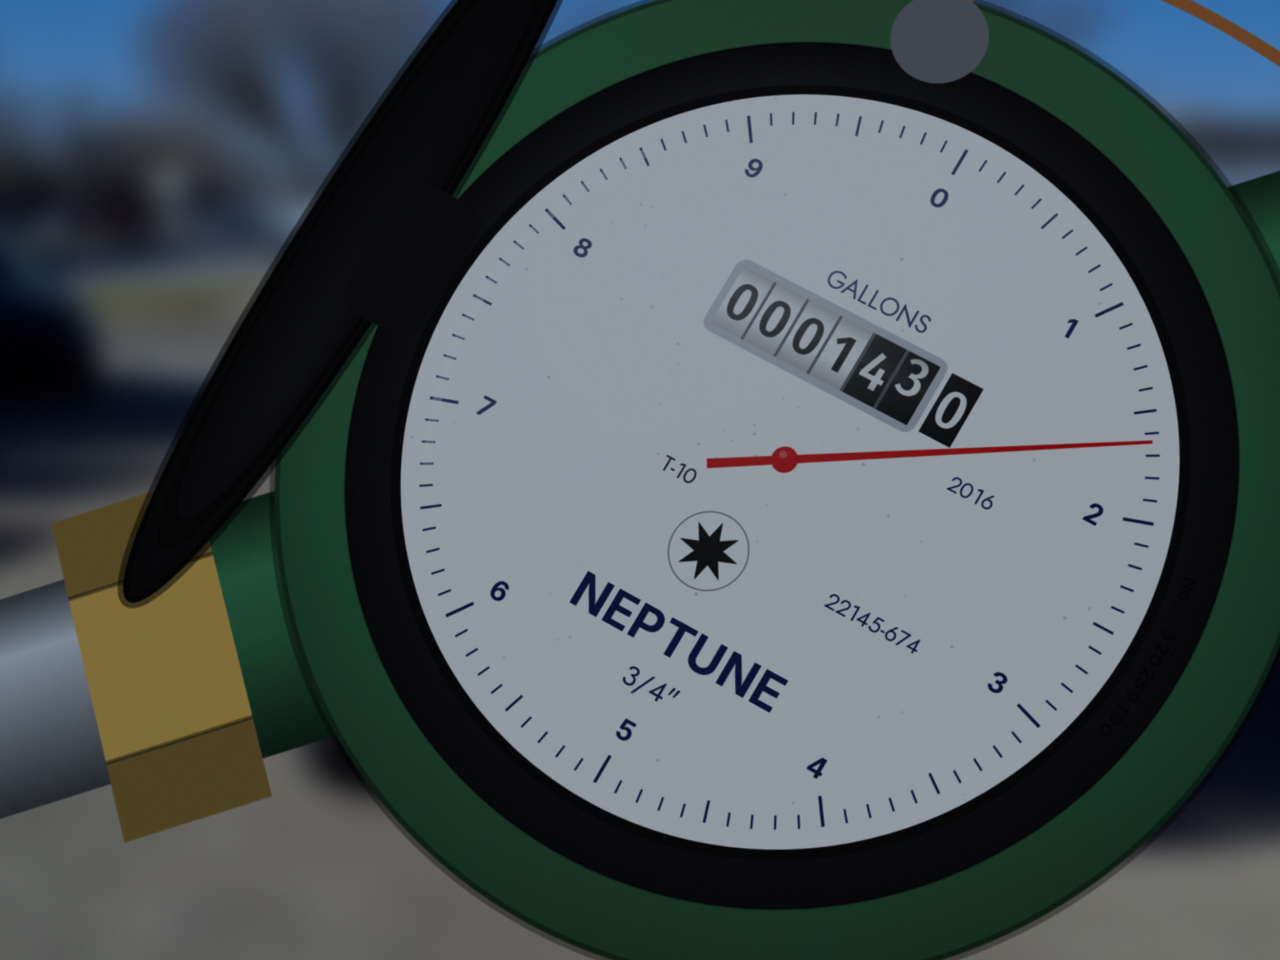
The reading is value=1431.6 unit=gal
